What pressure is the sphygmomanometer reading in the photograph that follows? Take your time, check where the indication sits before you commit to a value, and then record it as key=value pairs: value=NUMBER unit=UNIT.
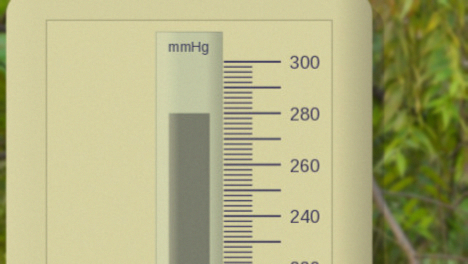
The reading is value=280 unit=mmHg
